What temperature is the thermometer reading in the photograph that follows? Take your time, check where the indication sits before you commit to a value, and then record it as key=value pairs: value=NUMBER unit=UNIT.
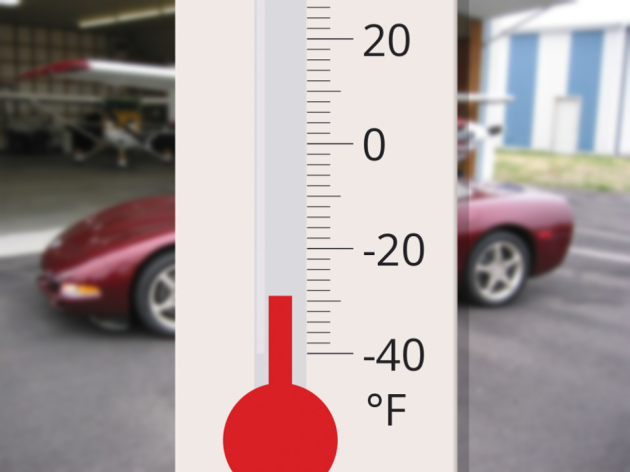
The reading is value=-29 unit=°F
